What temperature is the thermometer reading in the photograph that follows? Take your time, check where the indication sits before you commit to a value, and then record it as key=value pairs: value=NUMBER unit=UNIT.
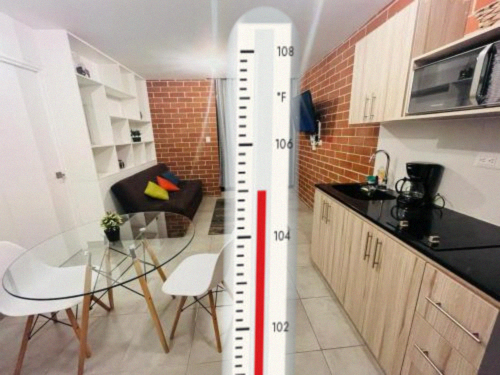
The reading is value=105 unit=°F
